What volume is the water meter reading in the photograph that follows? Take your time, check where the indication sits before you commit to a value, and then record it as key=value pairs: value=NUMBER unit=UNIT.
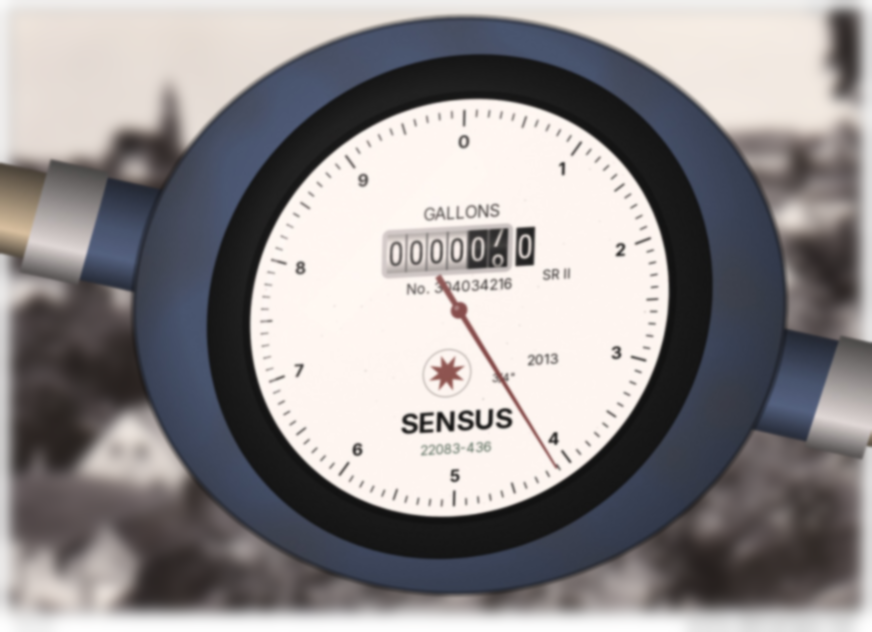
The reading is value=74.1 unit=gal
